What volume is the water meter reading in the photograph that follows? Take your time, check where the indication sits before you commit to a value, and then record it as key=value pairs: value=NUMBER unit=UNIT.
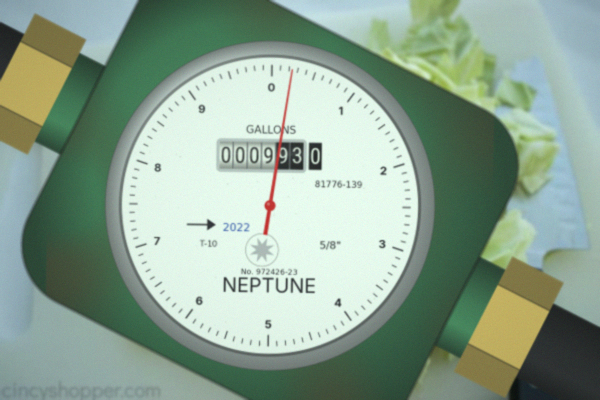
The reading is value=9930.2 unit=gal
